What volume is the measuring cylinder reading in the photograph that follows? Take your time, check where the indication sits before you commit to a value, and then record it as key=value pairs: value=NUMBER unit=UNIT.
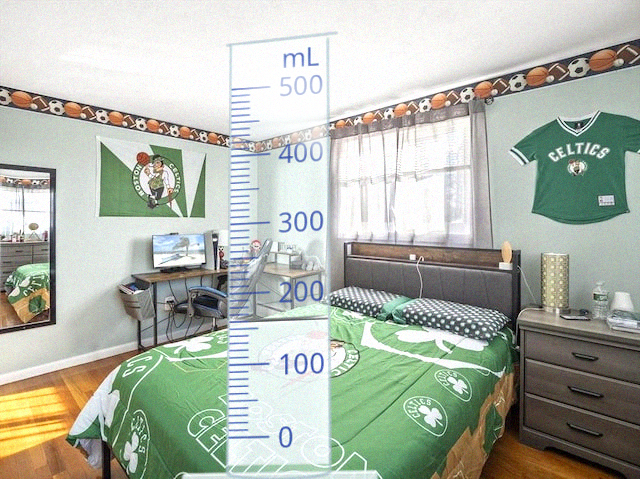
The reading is value=160 unit=mL
